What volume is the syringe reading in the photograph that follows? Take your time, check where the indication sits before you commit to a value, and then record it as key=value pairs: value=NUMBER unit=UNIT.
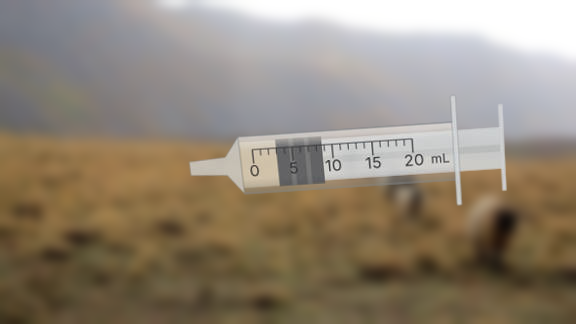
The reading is value=3 unit=mL
